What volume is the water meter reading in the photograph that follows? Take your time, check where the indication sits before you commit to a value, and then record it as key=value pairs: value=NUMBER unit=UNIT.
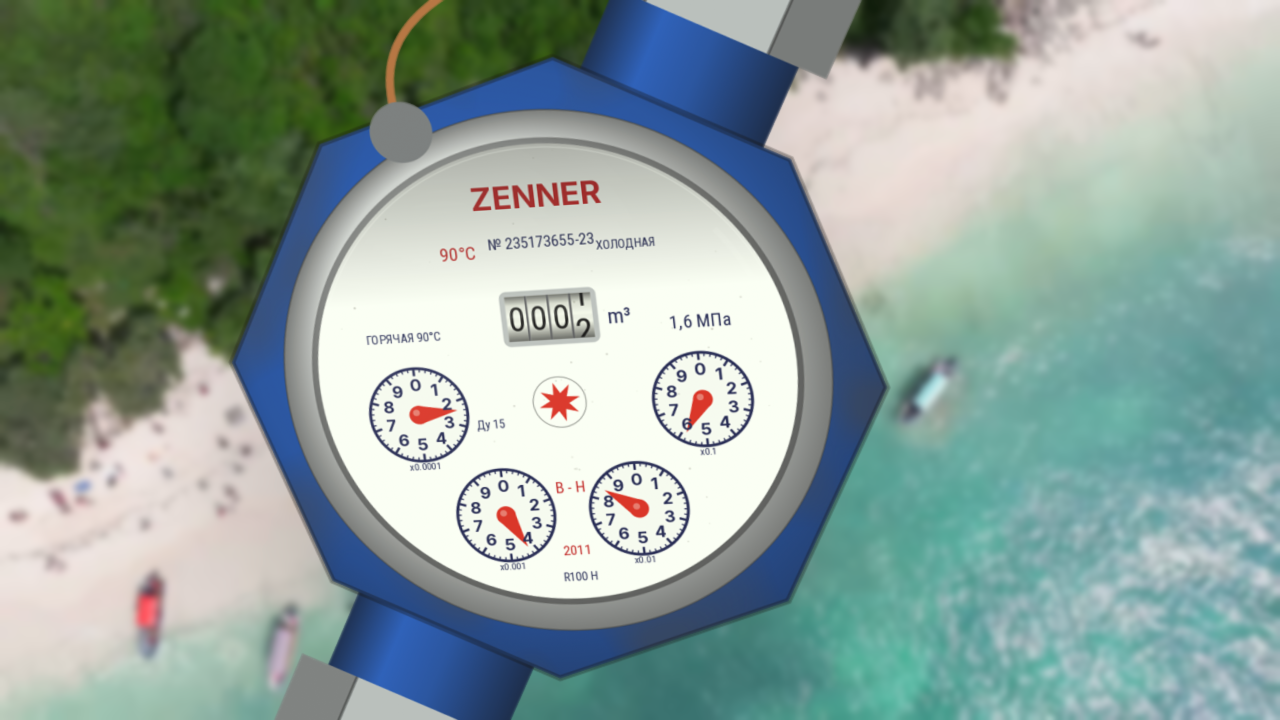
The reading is value=1.5842 unit=m³
